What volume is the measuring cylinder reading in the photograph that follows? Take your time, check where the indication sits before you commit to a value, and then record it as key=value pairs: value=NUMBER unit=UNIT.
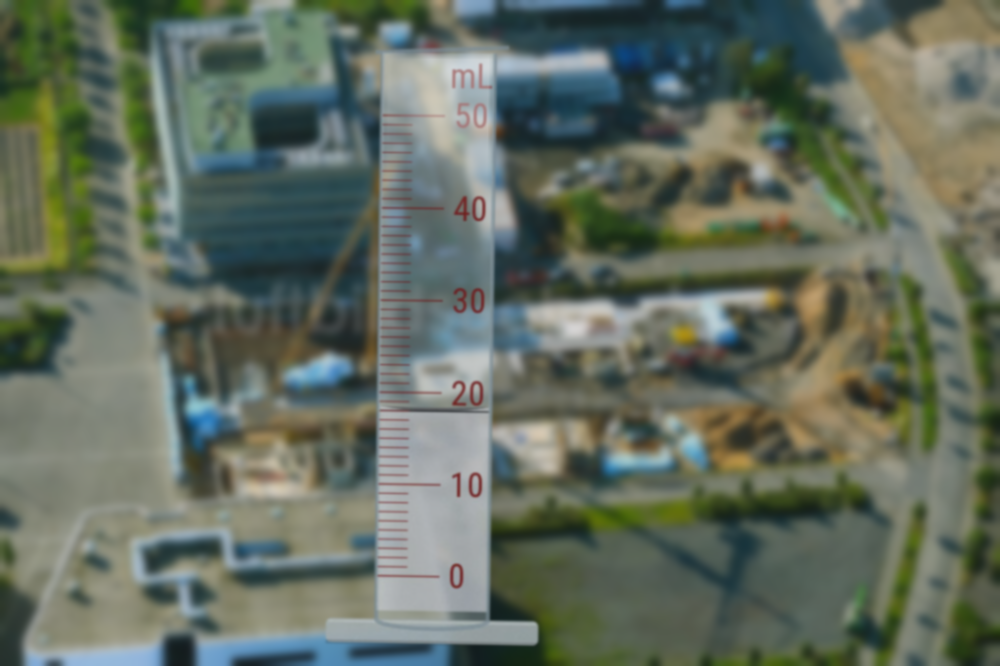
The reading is value=18 unit=mL
